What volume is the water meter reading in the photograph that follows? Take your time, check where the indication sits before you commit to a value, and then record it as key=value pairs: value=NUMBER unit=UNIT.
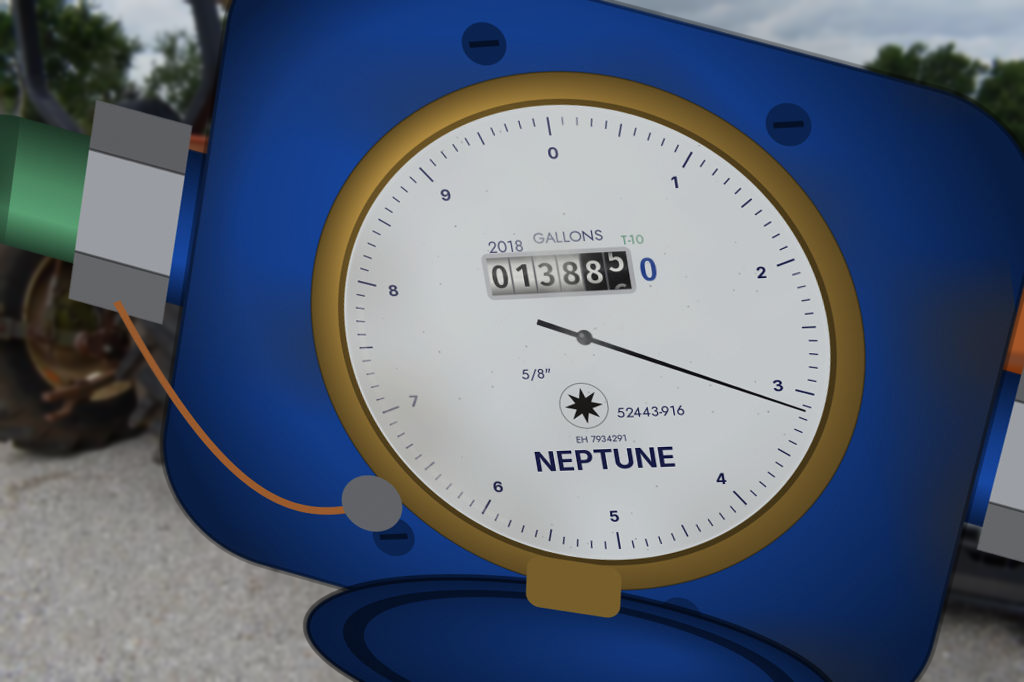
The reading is value=138853.1 unit=gal
